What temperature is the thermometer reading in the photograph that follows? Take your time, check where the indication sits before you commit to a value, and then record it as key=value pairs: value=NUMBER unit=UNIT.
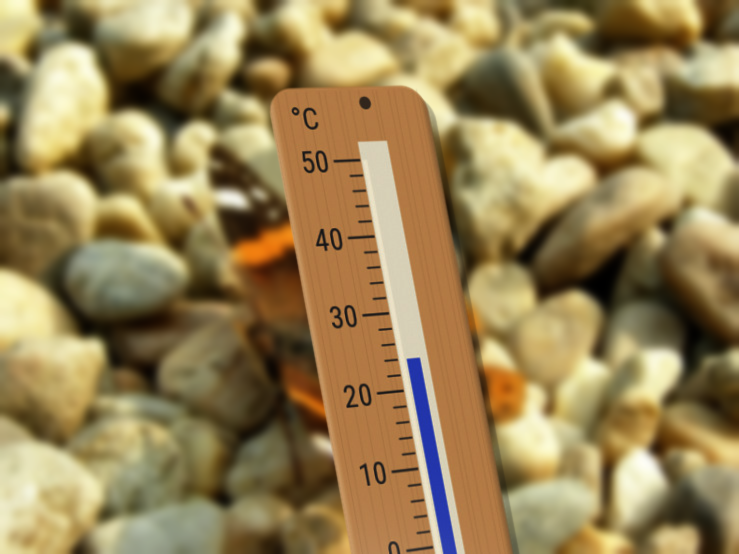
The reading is value=24 unit=°C
